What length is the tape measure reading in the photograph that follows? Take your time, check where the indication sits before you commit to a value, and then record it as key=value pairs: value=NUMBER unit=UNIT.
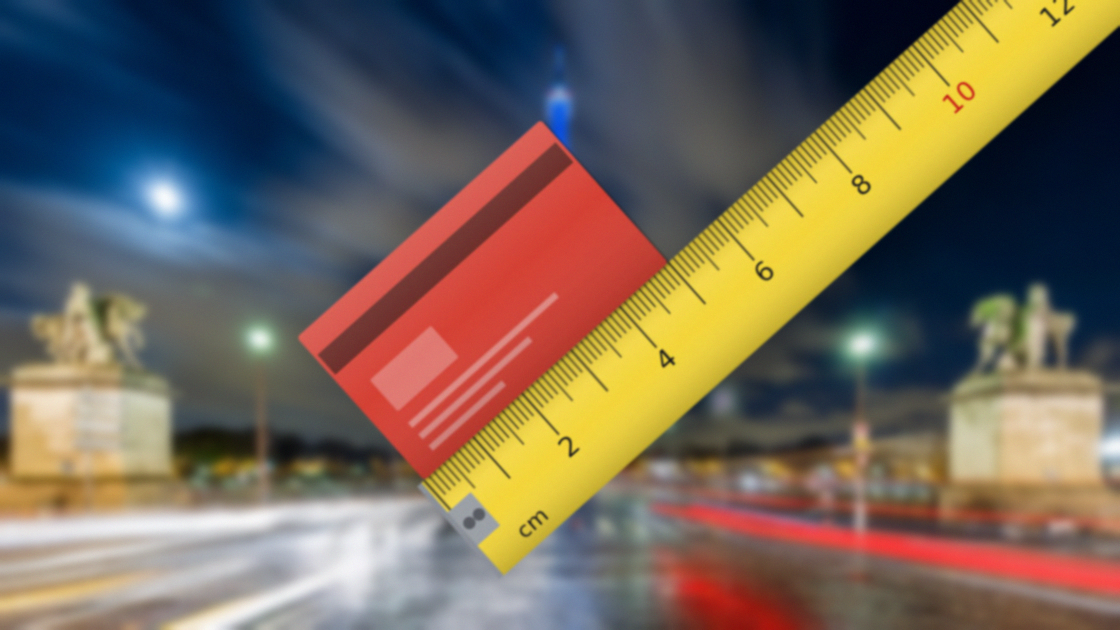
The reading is value=5 unit=cm
